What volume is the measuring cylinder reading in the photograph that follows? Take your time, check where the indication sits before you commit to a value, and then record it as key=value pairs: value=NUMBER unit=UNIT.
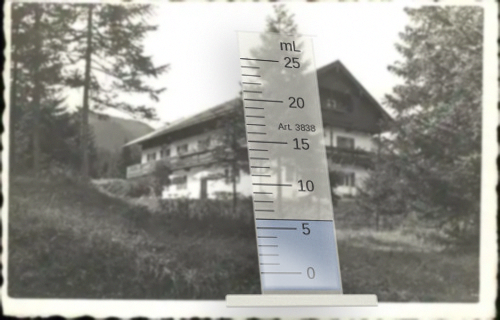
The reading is value=6 unit=mL
